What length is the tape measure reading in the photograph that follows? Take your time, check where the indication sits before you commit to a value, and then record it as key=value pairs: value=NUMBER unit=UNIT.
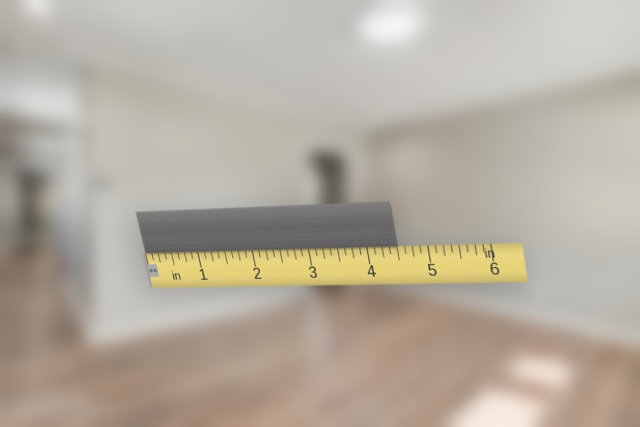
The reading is value=4.5 unit=in
